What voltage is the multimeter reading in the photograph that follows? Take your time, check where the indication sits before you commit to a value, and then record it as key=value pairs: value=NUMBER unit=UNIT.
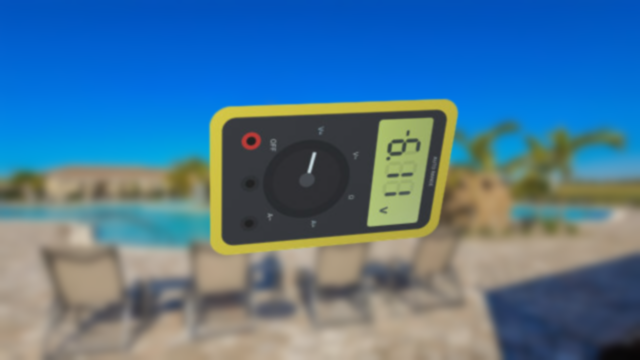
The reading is value=-6.11 unit=V
